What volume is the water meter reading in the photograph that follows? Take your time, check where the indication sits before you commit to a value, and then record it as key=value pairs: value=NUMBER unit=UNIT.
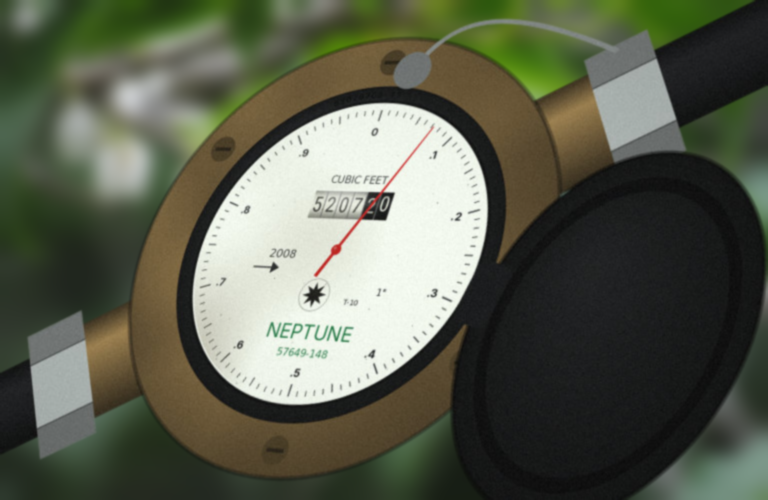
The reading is value=520720.07 unit=ft³
